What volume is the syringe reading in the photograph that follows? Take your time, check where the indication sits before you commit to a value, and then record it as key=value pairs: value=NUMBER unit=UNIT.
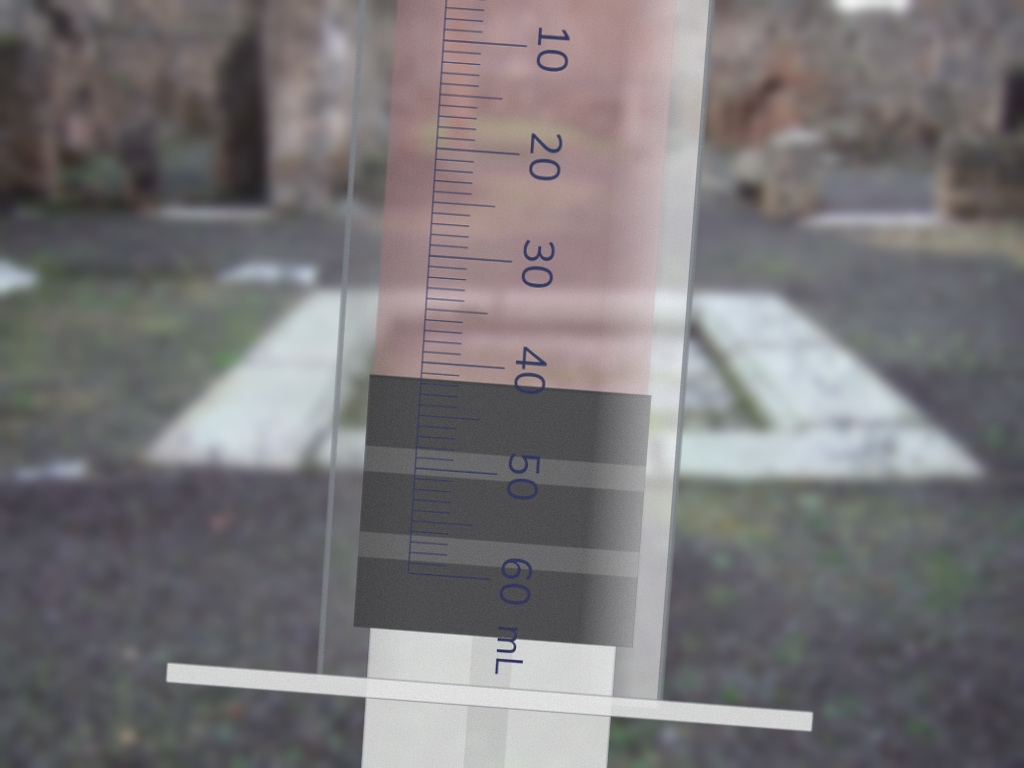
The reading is value=41.5 unit=mL
